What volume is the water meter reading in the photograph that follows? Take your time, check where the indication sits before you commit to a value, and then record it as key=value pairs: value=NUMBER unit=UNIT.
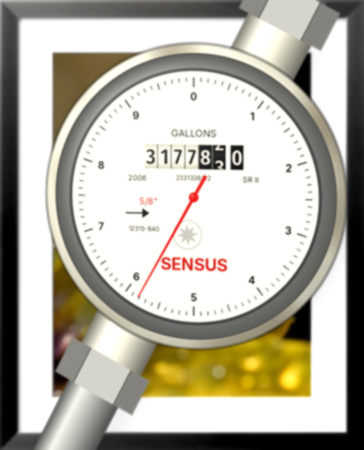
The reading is value=3177825.8 unit=gal
